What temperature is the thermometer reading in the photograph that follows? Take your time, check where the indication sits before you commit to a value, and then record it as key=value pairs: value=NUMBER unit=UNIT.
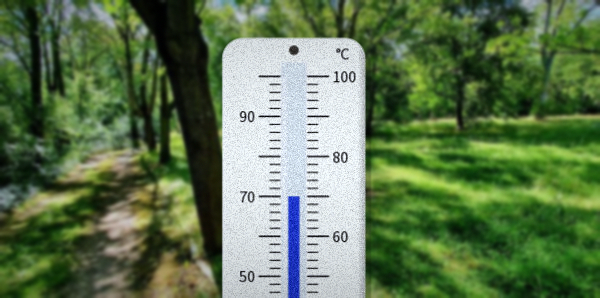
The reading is value=70 unit=°C
